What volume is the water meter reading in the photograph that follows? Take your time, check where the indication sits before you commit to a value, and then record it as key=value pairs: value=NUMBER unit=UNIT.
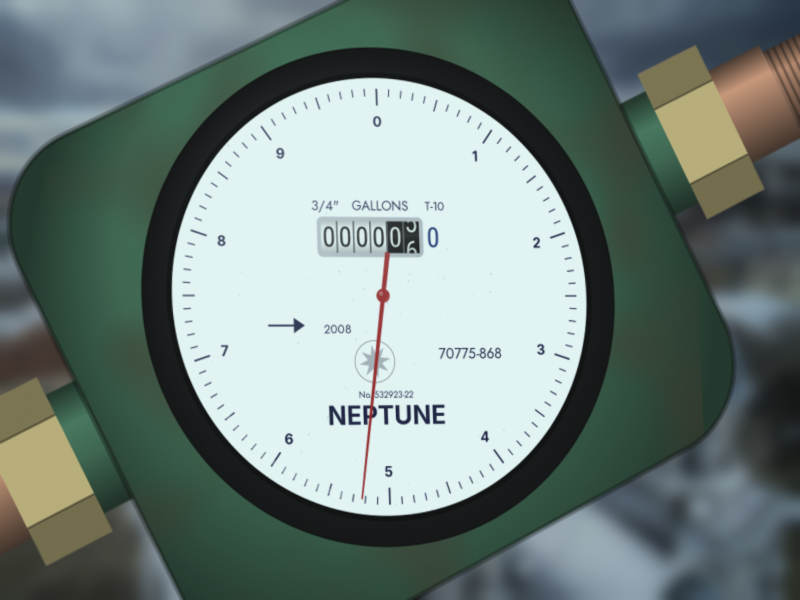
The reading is value=55.2 unit=gal
